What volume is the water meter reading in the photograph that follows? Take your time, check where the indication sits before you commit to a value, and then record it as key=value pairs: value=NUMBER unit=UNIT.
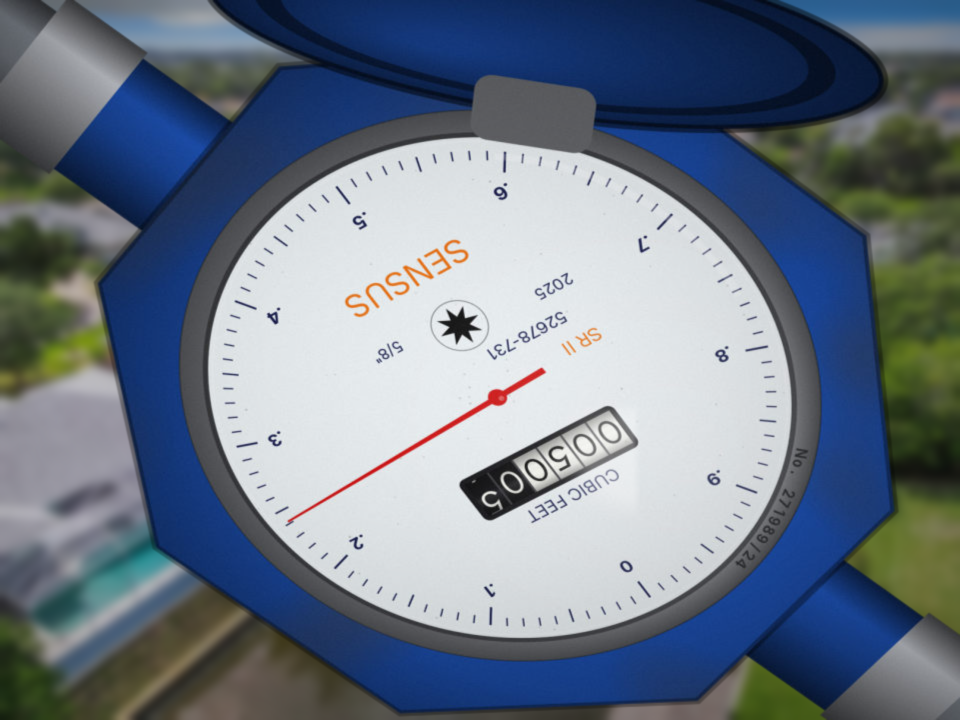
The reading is value=5005.24 unit=ft³
